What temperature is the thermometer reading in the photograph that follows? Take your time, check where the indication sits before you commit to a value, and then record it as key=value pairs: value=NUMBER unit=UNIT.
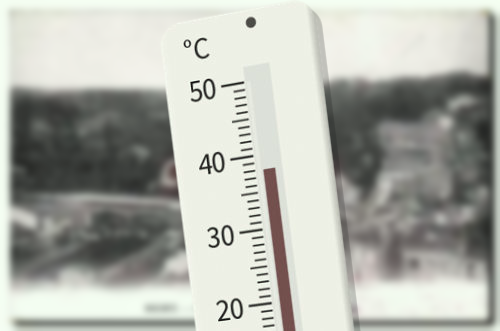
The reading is value=38 unit=°C
